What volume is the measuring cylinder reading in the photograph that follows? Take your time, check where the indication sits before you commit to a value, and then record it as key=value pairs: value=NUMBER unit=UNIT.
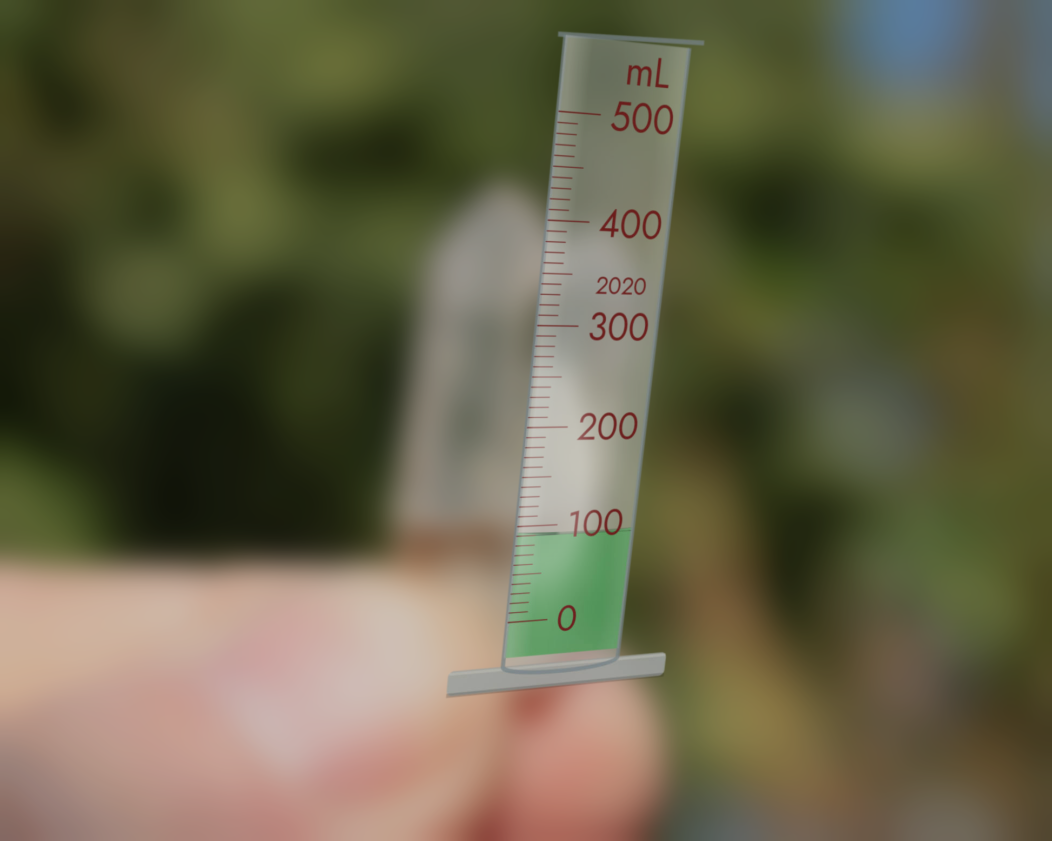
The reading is value=90 unit=mL
